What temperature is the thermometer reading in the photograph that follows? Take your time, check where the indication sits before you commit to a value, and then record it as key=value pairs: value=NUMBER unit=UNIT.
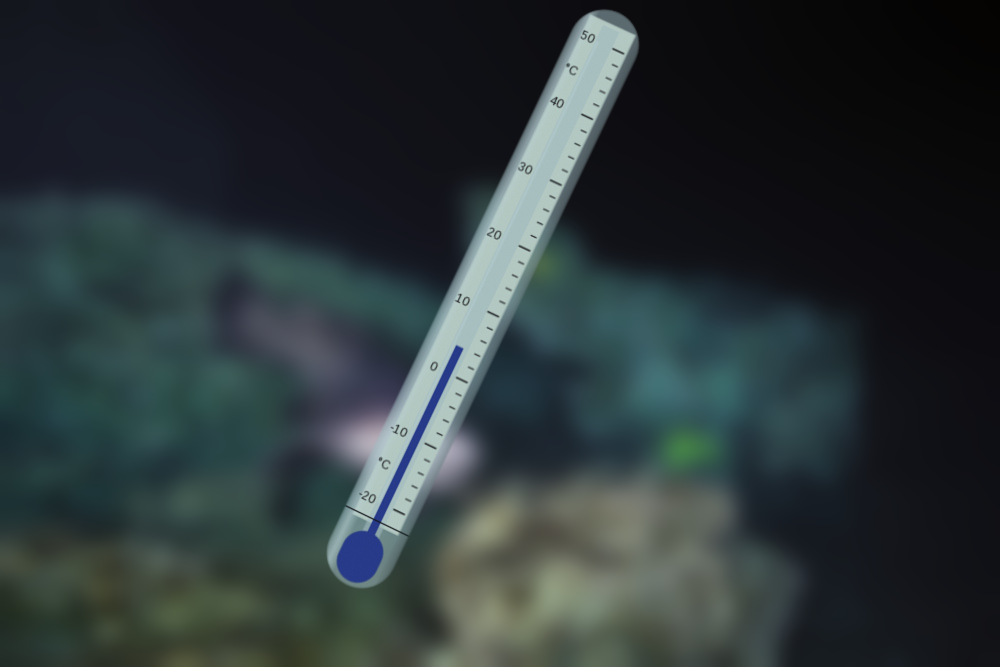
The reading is value=4 unit=°C
